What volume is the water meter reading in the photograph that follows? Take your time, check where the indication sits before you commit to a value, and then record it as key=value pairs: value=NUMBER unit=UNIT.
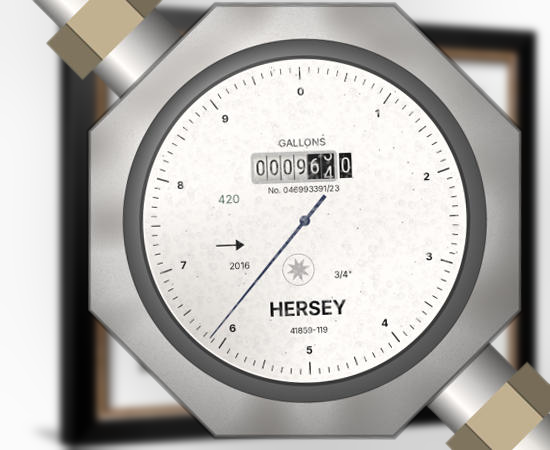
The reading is value=9636.1 unit=gal
